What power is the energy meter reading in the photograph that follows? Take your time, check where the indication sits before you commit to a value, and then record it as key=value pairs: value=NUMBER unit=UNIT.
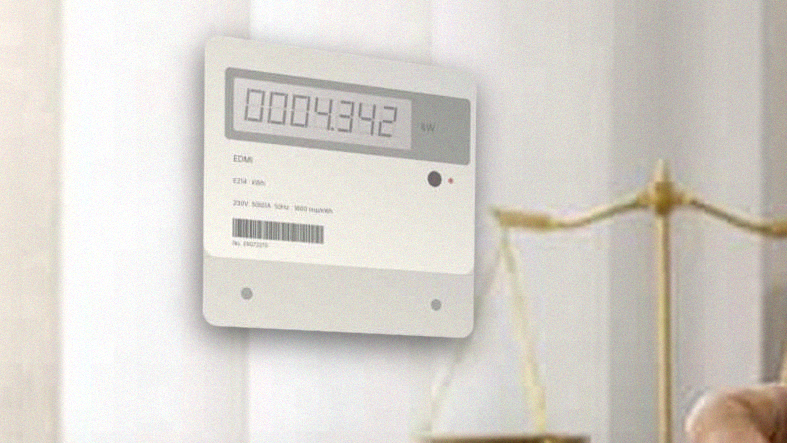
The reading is value=4.342 unit=kW
